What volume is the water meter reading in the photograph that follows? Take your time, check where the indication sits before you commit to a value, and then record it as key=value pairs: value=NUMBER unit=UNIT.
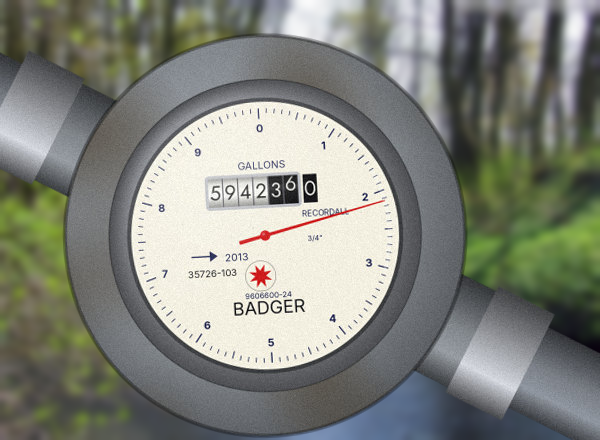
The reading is value=5942362.1 unit=gal
